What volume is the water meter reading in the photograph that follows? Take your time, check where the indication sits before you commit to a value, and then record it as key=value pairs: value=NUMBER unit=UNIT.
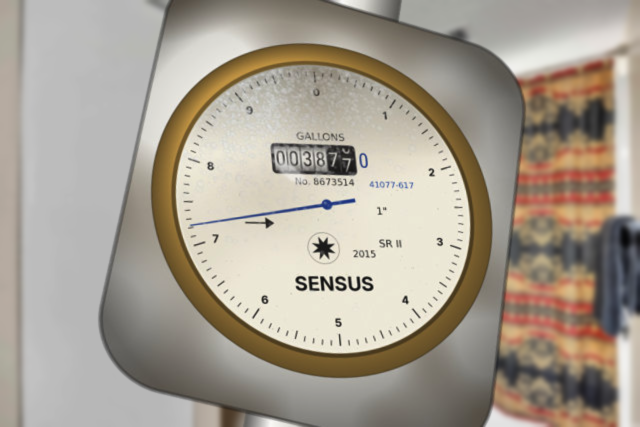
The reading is value=38767.2 unit=gal
